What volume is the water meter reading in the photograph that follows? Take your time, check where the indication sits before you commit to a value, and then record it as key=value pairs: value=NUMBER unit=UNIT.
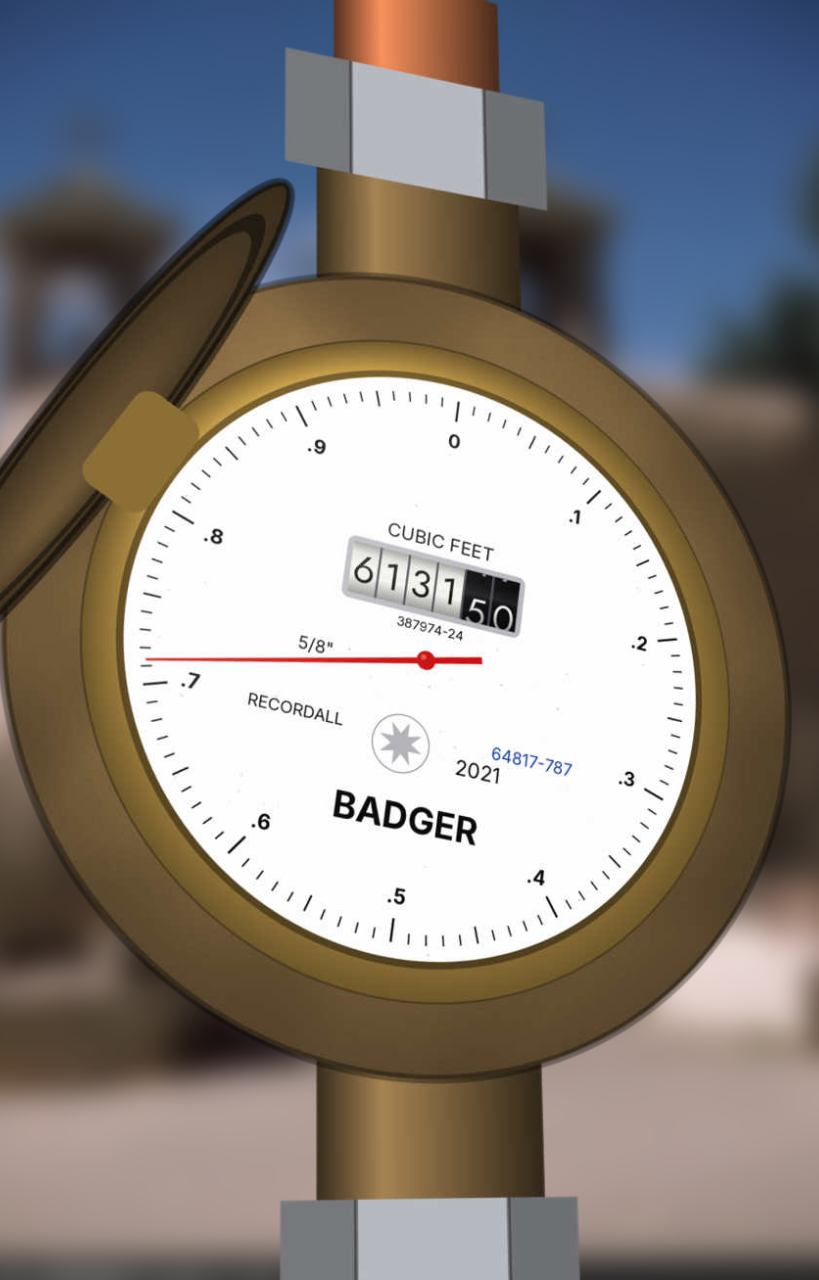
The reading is value=613149.71 unit=ft³
